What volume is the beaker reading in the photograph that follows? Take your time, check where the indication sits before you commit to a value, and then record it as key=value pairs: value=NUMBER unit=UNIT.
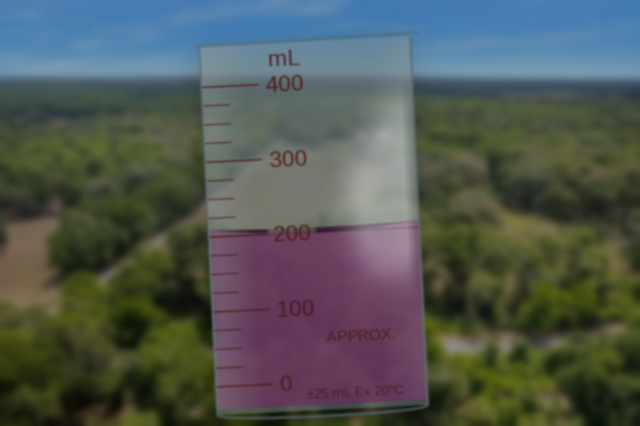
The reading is value=200 unit=mL
